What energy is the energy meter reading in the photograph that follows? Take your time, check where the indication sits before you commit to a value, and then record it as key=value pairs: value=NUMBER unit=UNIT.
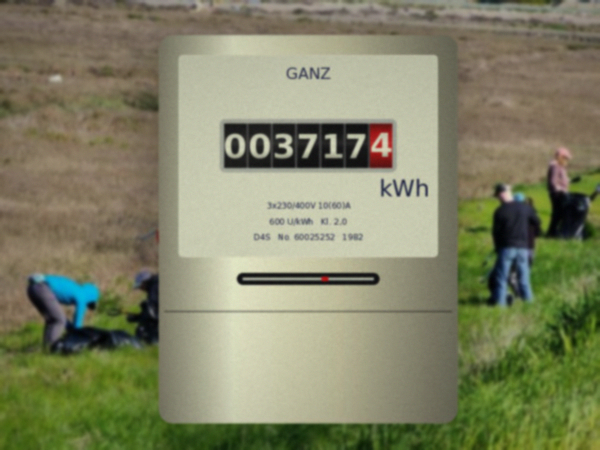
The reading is value=3717.4 unit=kWh
